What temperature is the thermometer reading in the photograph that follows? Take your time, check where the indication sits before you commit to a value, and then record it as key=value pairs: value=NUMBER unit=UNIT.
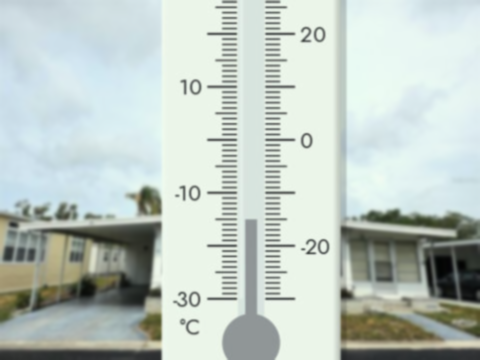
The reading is value=-15 unit=°C
